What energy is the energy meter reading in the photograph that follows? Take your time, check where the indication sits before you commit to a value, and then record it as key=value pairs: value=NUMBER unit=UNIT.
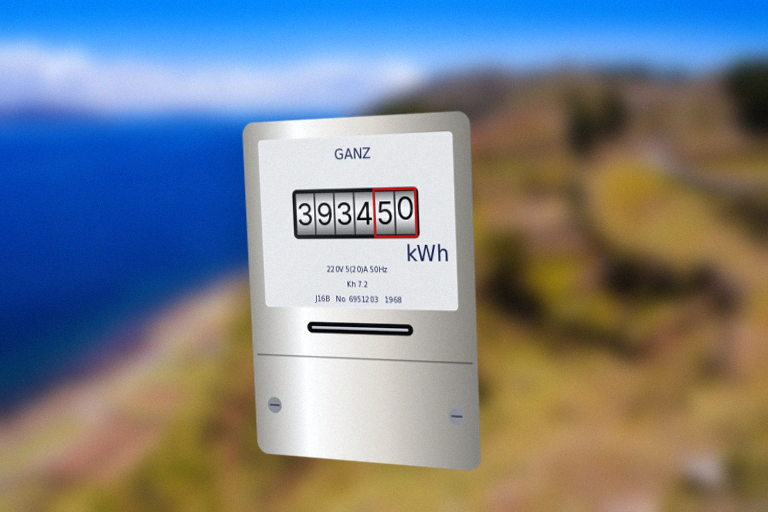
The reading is value=3934.50 unit=kWh
